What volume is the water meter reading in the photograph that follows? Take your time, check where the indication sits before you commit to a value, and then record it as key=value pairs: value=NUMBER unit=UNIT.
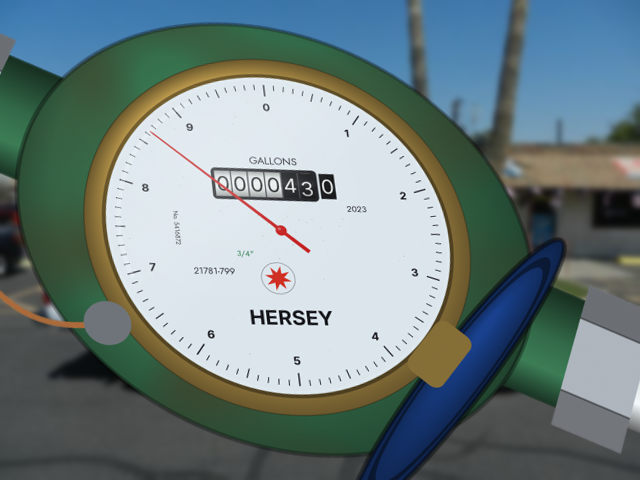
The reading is value=428.6 unit=gal
